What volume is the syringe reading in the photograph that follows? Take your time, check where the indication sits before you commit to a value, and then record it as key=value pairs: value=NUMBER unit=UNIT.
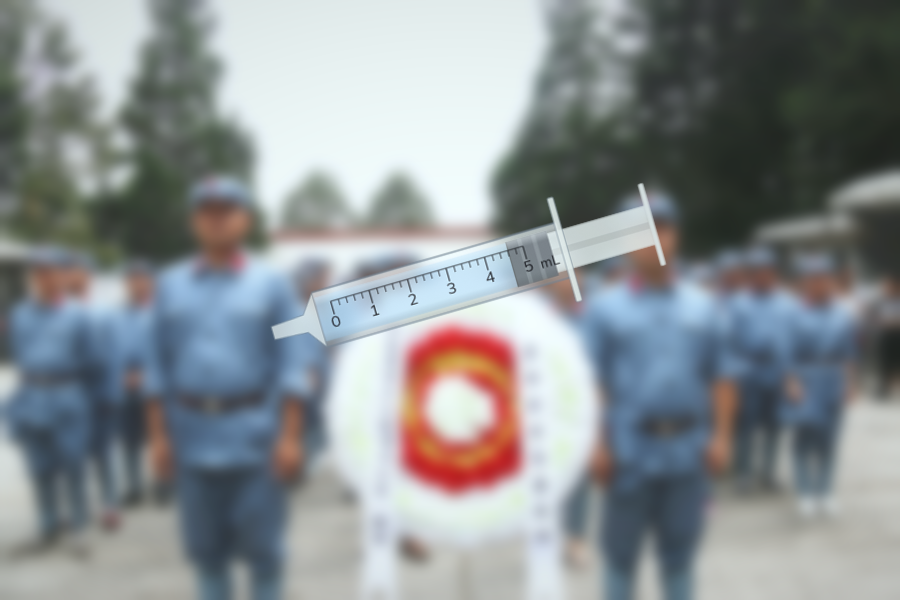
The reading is value=4.6 unit=mL
